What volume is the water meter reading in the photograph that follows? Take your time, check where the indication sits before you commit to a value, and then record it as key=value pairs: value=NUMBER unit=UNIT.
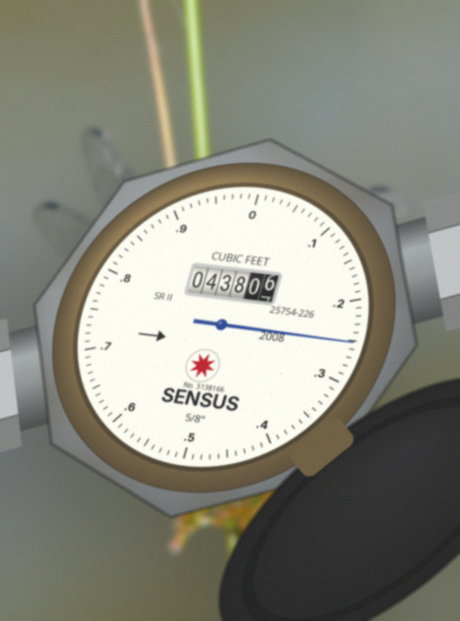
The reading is value=43806.25 unit=ft³
